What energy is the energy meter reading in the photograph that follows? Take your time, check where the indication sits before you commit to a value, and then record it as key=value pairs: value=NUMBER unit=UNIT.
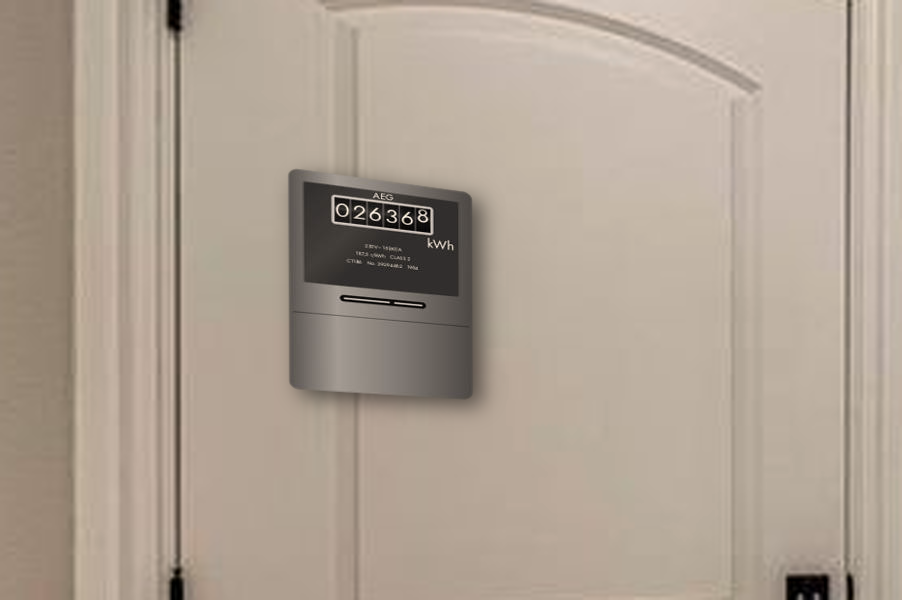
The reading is value=26368 unit=kWh
